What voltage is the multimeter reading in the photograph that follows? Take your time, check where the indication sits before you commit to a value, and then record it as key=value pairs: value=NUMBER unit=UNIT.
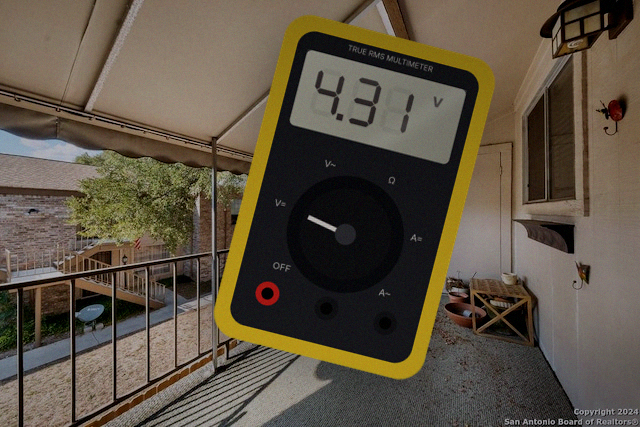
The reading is value=4.31 unit=V
